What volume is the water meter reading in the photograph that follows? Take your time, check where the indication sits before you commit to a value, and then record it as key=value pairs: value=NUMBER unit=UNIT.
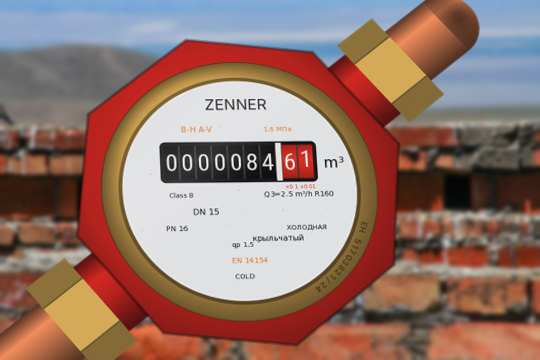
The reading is value=84.61 unit=m³
